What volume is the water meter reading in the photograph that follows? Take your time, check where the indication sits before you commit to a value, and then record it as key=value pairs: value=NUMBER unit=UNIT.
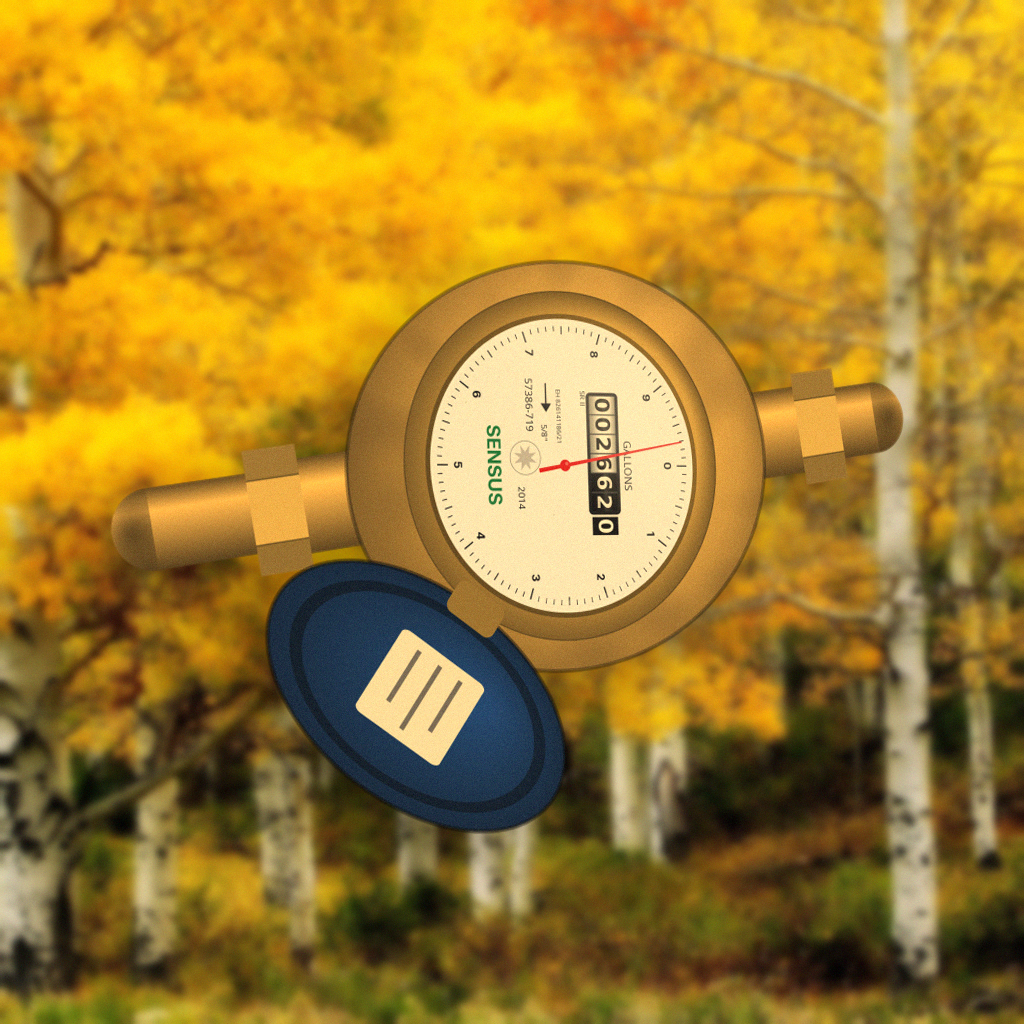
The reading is value=26619.7 unit=gal
